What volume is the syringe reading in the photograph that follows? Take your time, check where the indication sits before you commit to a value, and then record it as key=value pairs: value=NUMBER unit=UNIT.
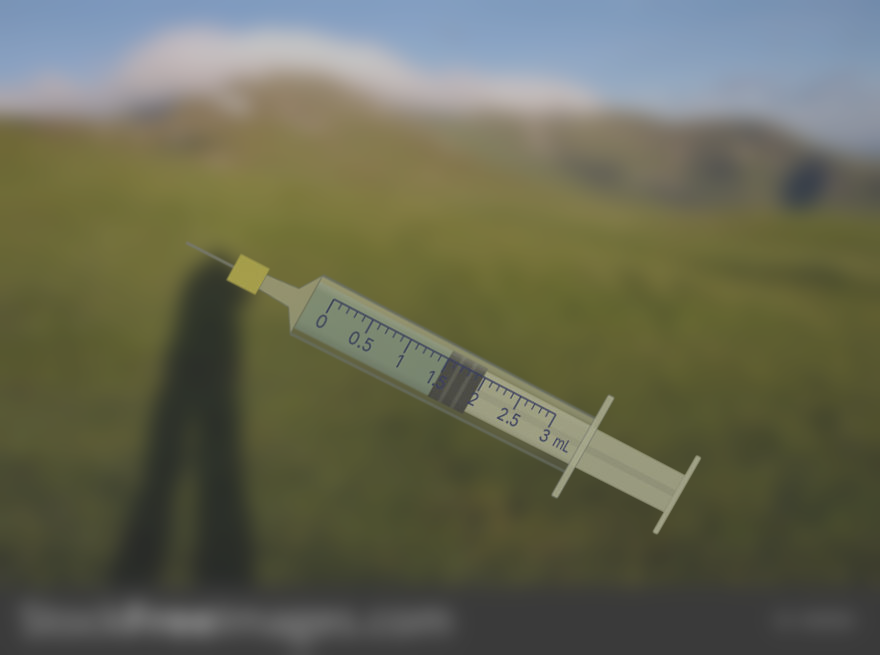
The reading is value=1.5 unit=mL
